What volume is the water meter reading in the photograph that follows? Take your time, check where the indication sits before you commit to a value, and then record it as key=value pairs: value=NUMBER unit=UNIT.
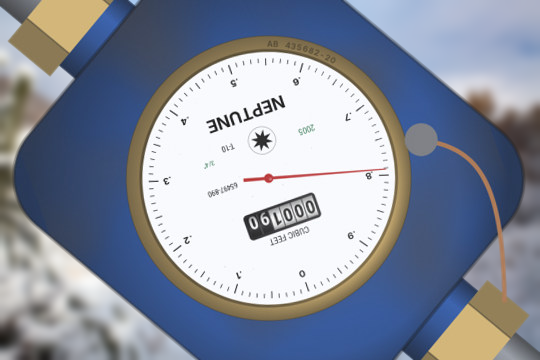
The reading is value=189.79 unit=ft³
